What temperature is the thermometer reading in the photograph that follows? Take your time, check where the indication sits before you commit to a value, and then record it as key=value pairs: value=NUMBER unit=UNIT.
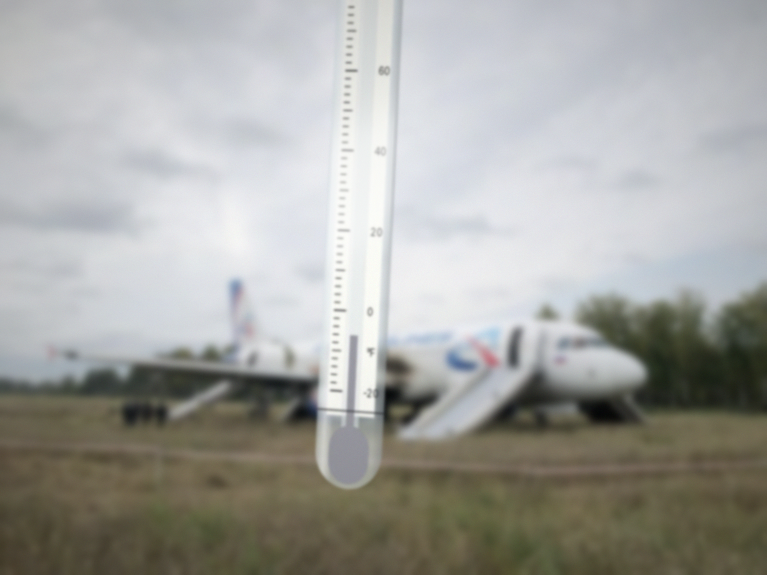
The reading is value=-6 unit=°F
